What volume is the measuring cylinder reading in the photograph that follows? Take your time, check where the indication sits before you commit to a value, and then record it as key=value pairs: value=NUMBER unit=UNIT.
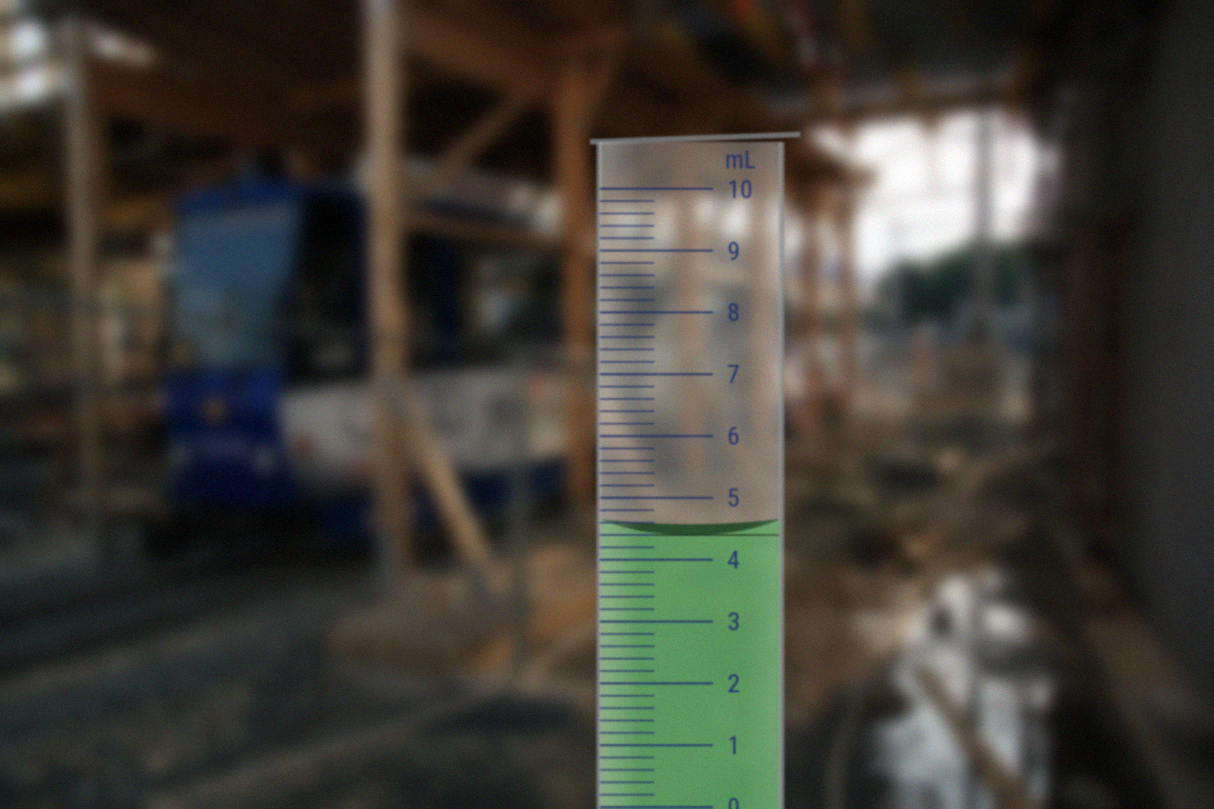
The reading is value=4.4 unit=mL
